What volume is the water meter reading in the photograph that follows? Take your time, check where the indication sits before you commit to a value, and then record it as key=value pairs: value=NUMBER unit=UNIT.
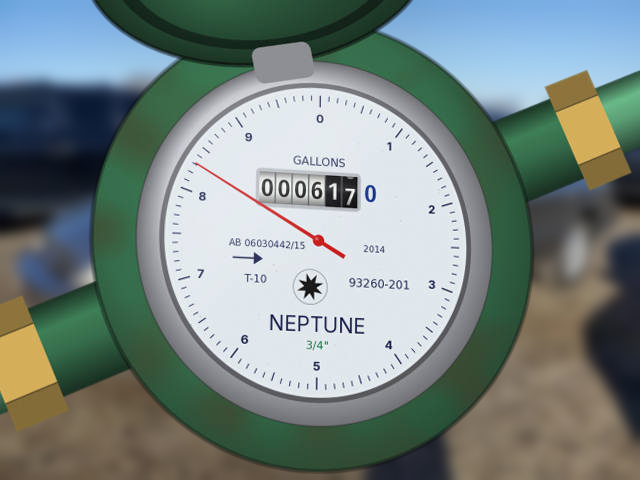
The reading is value=6168.3 unit=gal
